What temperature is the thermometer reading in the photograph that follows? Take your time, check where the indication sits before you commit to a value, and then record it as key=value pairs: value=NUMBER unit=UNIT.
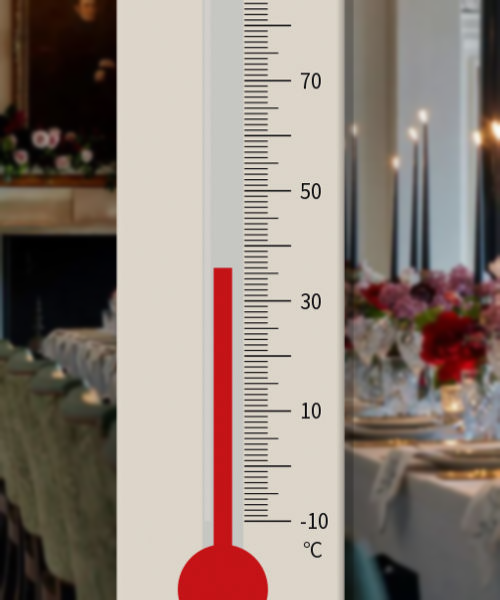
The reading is value=36 unit=°C
